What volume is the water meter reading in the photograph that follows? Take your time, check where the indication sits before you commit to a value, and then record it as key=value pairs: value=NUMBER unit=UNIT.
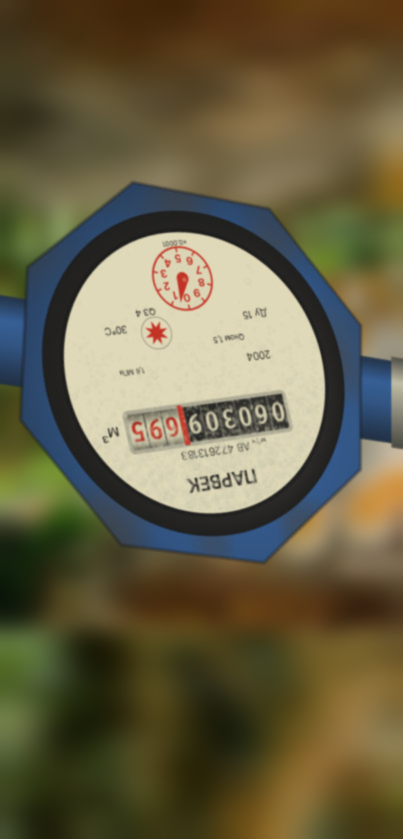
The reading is value=60309.6950 unit=m³
